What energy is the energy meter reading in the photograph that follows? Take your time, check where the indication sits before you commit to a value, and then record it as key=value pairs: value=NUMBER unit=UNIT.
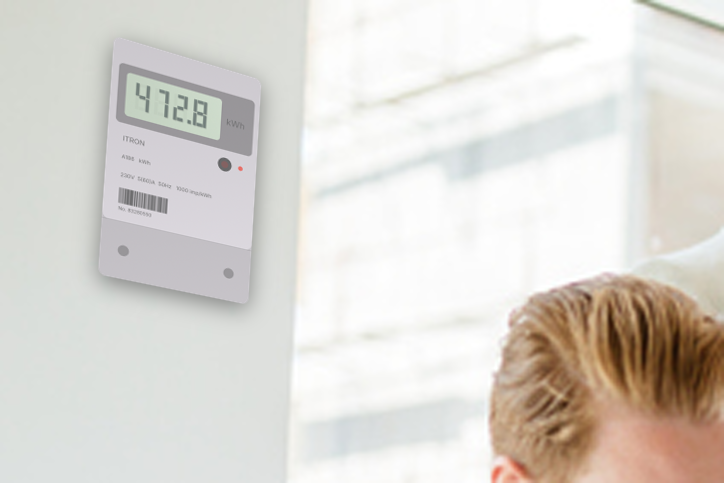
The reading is value=472.8 unit=kWh
